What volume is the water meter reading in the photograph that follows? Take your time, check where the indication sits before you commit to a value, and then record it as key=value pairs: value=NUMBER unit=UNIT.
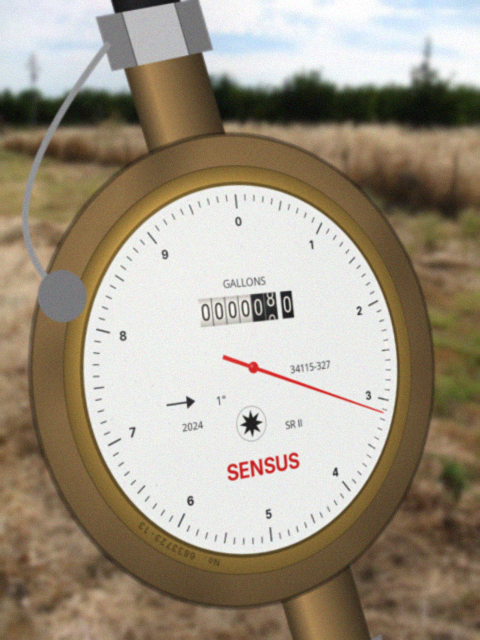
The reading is value=83.1 unit=gal
